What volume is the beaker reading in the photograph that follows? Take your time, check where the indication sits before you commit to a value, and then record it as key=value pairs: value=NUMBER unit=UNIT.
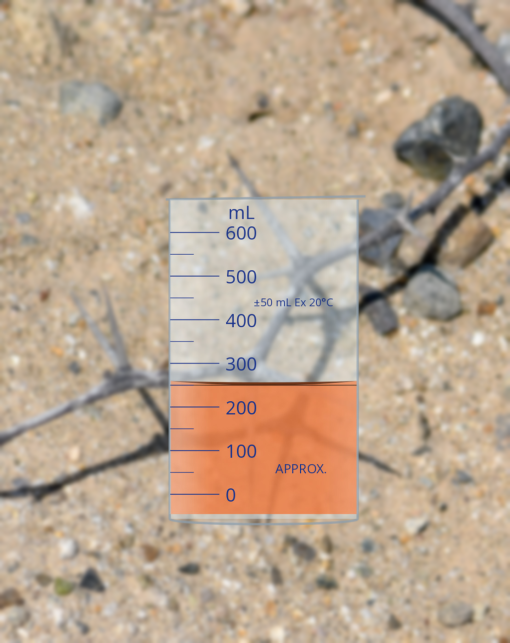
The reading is value=250 unit=mL
